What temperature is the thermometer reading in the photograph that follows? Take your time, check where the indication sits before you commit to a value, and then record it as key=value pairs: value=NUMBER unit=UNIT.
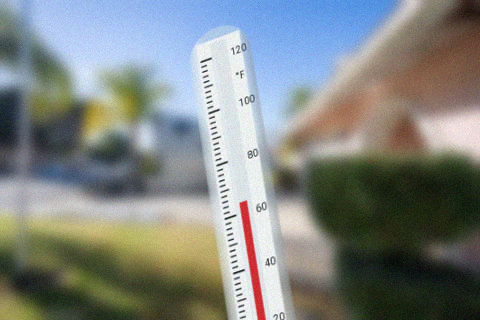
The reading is value=64 unit=°F
